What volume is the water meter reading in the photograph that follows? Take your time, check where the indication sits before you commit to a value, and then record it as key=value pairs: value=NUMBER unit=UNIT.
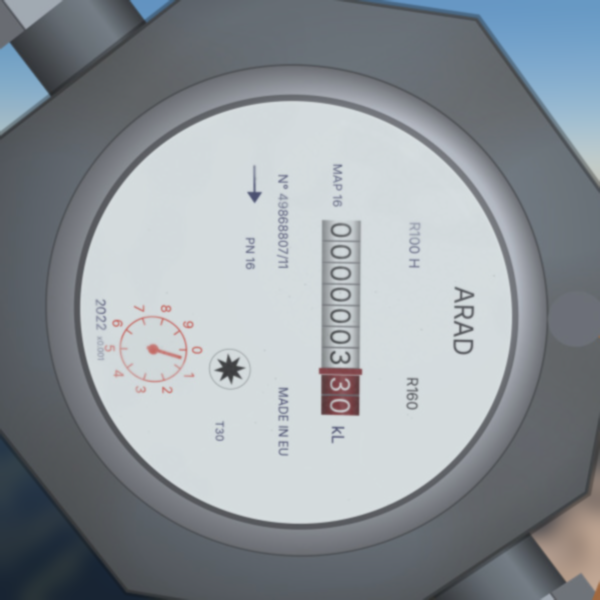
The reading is value=3.300 unit=kL
